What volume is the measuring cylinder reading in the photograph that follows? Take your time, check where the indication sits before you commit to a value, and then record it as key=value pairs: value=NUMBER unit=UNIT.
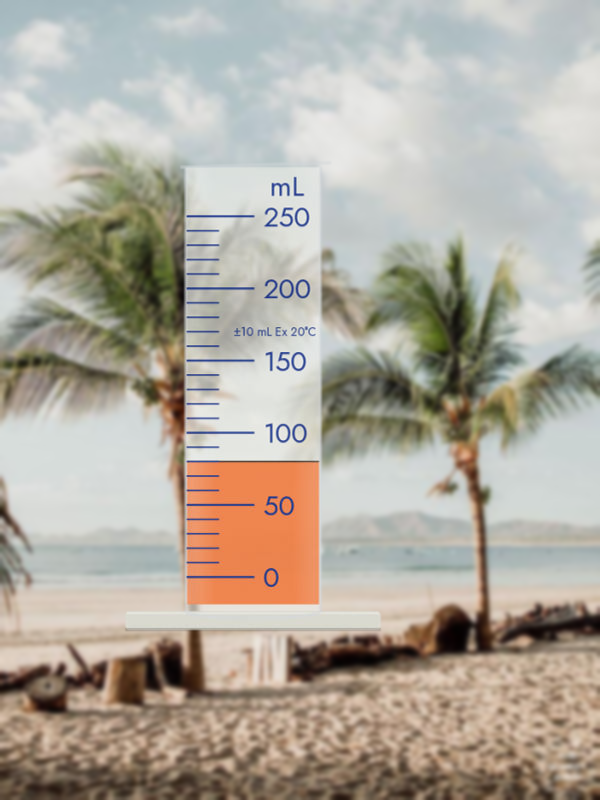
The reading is value=80 unit=mL
